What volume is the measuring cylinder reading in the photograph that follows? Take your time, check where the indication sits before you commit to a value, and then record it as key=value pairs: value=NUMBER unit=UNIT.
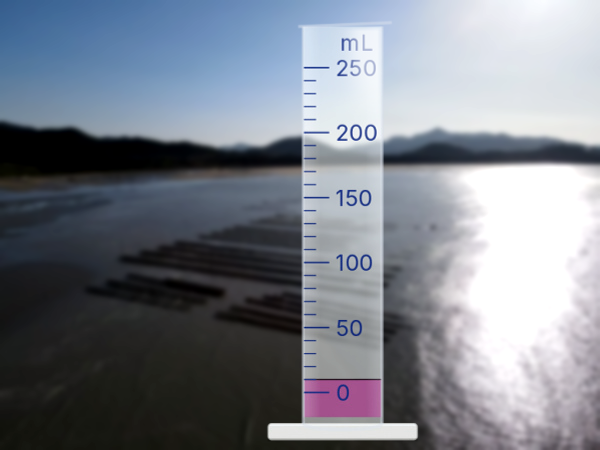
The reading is value=10 unit=mL
